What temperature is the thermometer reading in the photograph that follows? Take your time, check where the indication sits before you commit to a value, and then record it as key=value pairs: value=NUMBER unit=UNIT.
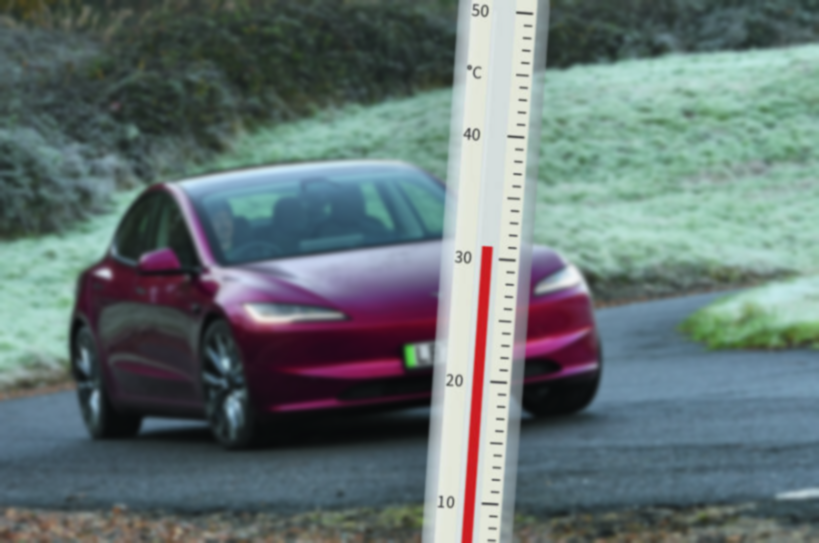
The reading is value=31 unit=°C
